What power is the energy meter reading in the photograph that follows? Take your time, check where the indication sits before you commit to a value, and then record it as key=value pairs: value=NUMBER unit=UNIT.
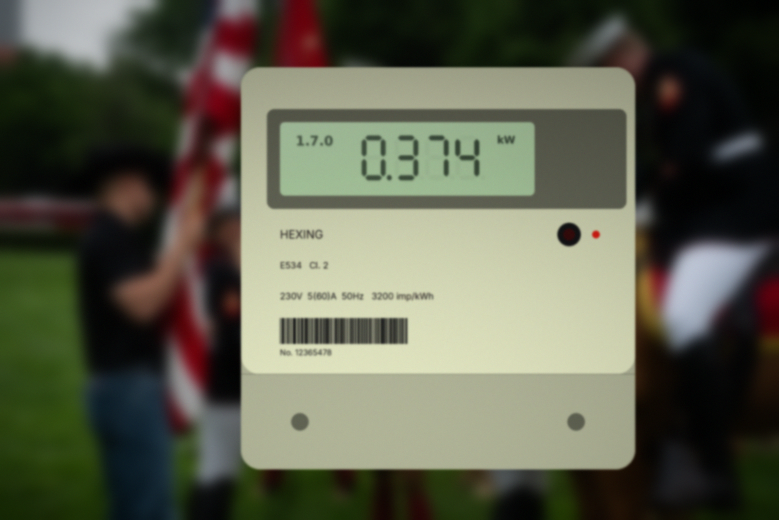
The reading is value=0.374 unit=kW
